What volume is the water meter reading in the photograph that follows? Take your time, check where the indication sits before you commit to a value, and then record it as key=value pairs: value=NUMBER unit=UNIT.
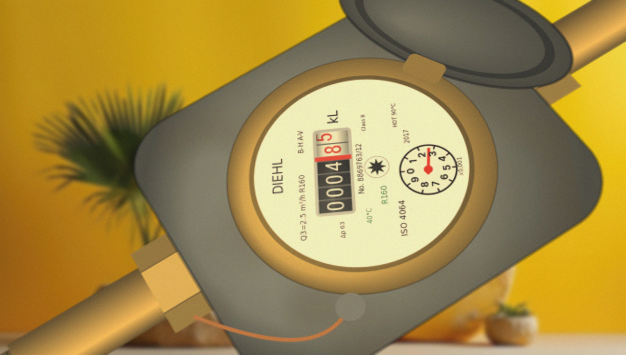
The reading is value=4.852 unit=kL
